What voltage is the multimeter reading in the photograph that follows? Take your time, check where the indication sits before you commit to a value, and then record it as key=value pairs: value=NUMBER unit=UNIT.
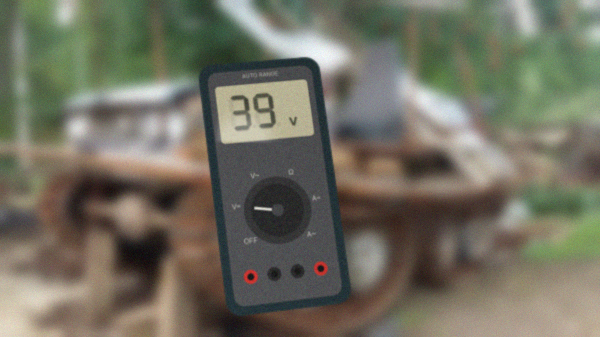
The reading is value=39 unit=V
